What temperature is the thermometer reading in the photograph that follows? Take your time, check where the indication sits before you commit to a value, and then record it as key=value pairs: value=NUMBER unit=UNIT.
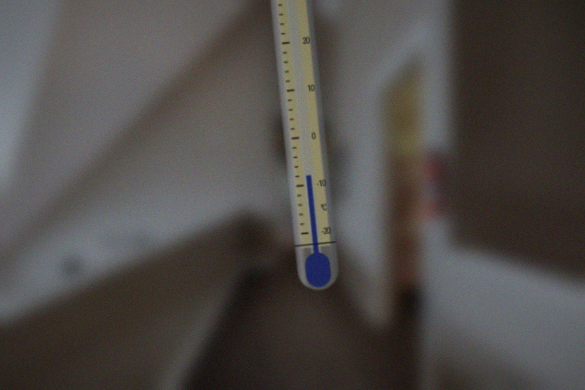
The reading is value=-8 unit=°C
